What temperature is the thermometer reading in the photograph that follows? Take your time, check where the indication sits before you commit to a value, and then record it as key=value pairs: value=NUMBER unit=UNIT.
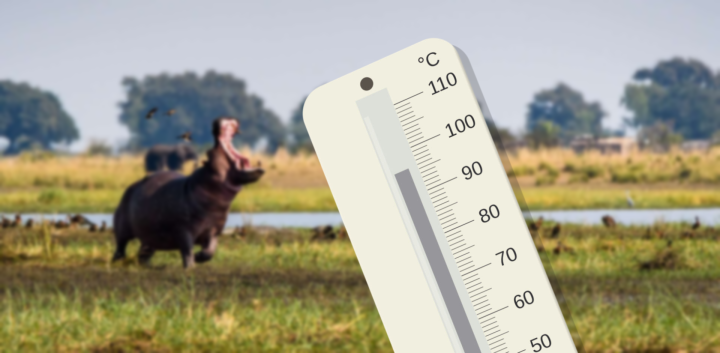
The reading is value=96 unit=°C
